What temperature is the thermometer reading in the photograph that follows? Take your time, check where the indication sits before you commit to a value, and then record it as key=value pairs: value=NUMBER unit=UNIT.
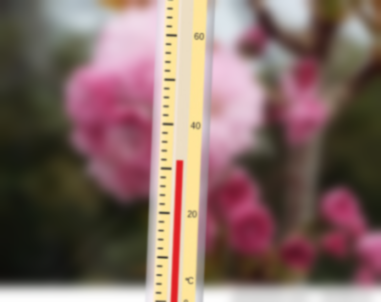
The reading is value=32 unit=°C
